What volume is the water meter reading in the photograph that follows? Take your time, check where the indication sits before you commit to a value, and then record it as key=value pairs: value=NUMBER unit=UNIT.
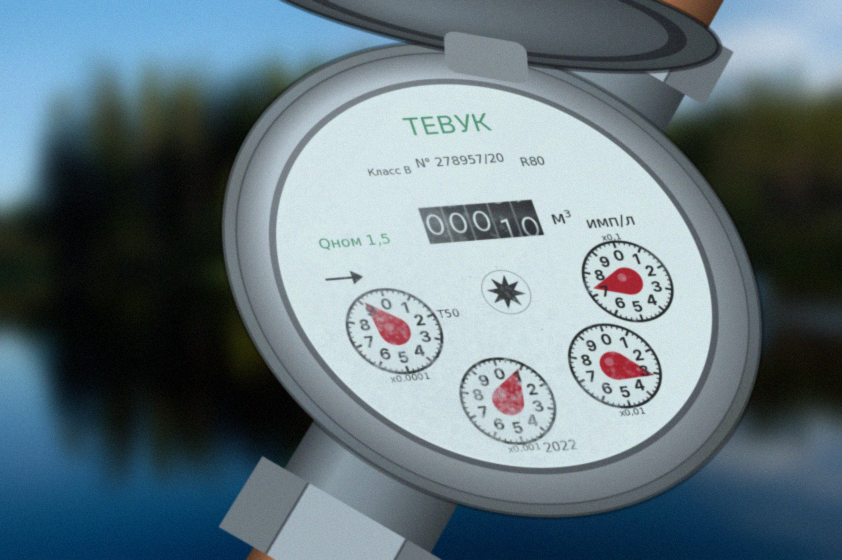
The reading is value=9.7309 unit=m³
